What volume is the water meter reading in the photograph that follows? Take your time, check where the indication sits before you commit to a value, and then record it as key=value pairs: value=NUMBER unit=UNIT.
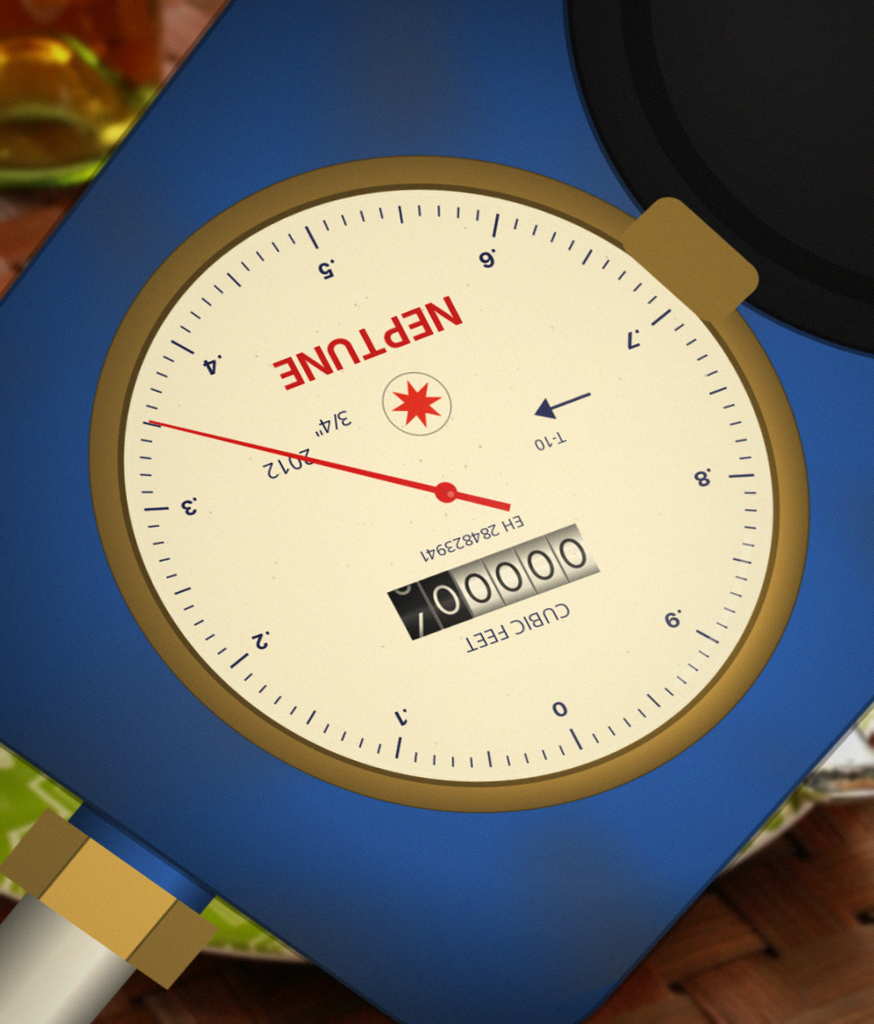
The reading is value=7.35 unit=ft³
